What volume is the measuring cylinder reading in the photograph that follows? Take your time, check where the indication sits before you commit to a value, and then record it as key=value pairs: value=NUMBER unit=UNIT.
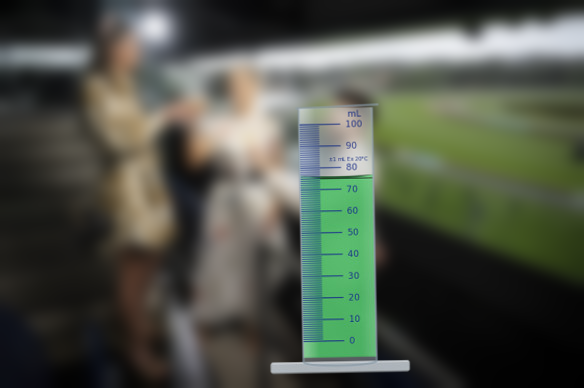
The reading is value=75 unit=mL
